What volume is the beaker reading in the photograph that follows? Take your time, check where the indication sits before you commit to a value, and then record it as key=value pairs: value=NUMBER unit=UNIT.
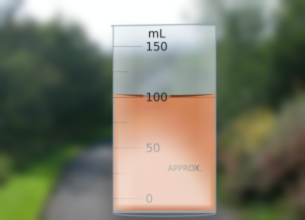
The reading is value=100 unit=mL
